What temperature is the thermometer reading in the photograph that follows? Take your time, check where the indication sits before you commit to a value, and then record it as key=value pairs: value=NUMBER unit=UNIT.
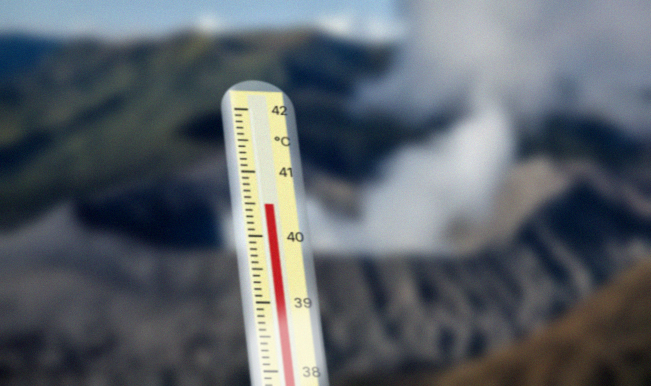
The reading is value=40.5 unit=°C
